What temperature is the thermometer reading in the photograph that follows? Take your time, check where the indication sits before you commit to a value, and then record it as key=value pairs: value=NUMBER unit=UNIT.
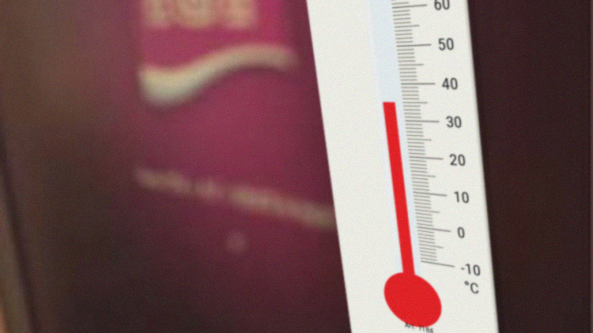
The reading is value=35 unit=°C
